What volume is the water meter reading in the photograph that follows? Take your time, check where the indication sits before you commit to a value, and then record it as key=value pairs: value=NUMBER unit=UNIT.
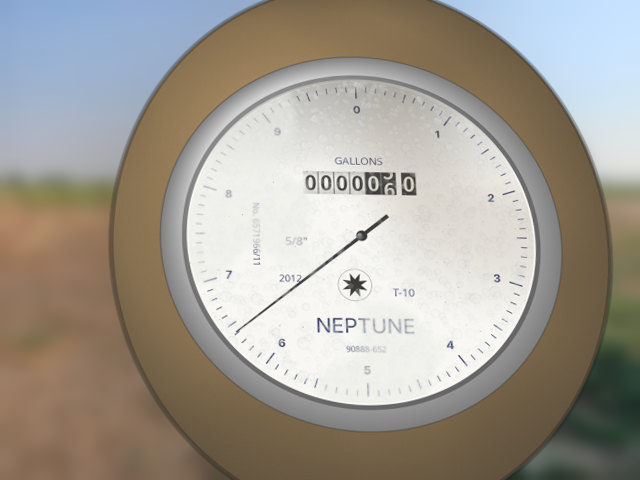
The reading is value=56.4 unit=gal
